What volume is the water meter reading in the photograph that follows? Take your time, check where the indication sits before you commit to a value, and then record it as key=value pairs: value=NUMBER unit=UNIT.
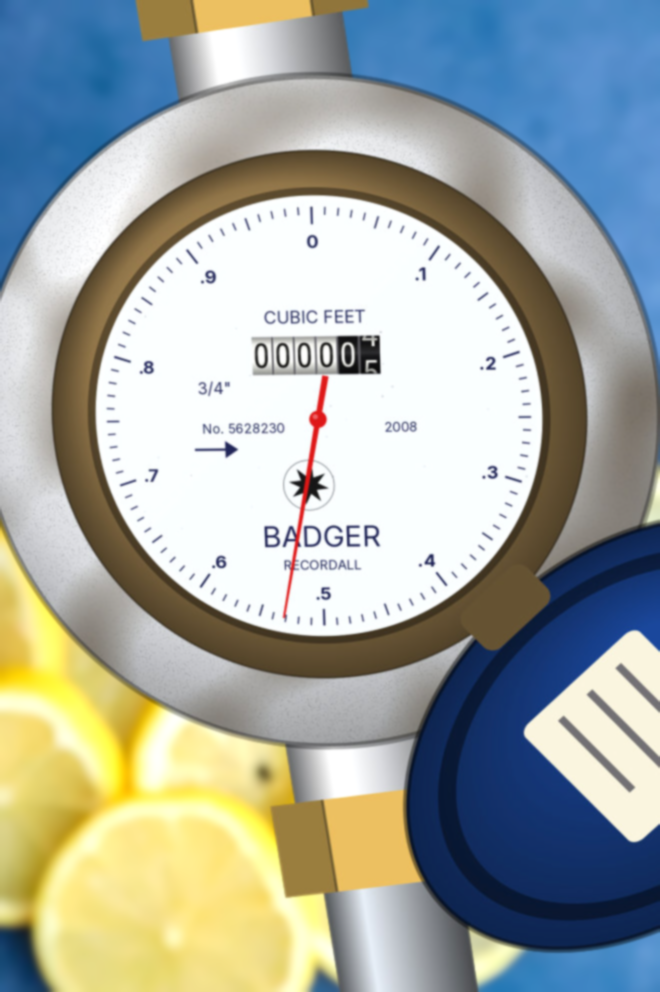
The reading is value=4.53 unit=ft³
